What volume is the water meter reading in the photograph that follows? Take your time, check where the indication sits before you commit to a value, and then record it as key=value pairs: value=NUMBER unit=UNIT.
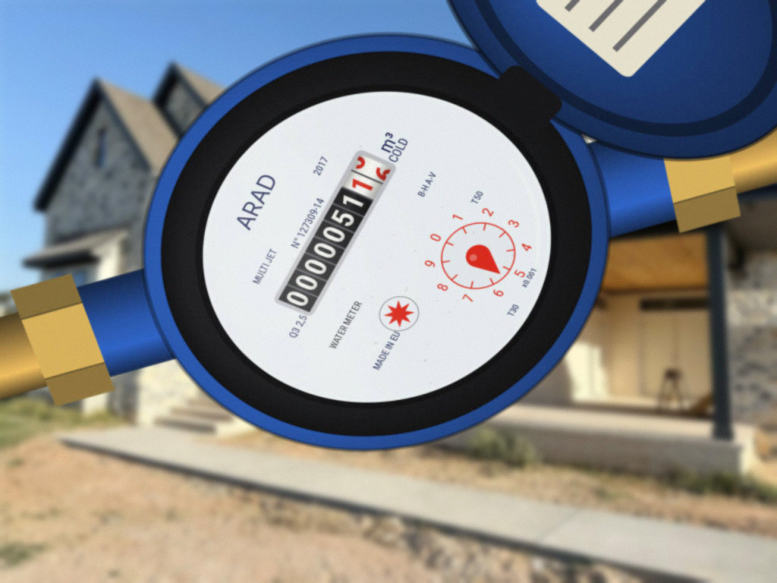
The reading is value=51.155 unit=m³
